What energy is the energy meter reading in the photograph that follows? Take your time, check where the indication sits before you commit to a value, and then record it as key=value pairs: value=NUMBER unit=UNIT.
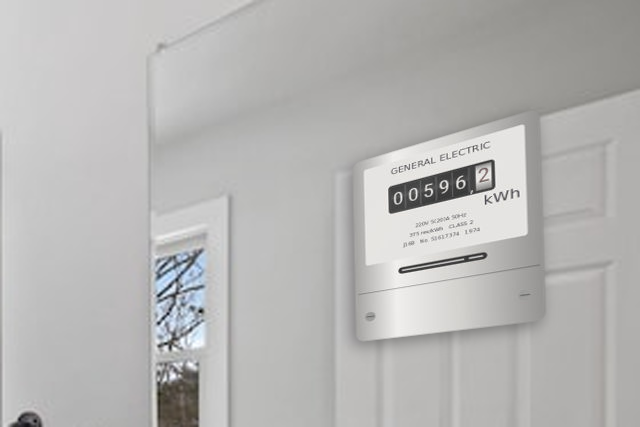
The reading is value=596.2 unit=kWh
